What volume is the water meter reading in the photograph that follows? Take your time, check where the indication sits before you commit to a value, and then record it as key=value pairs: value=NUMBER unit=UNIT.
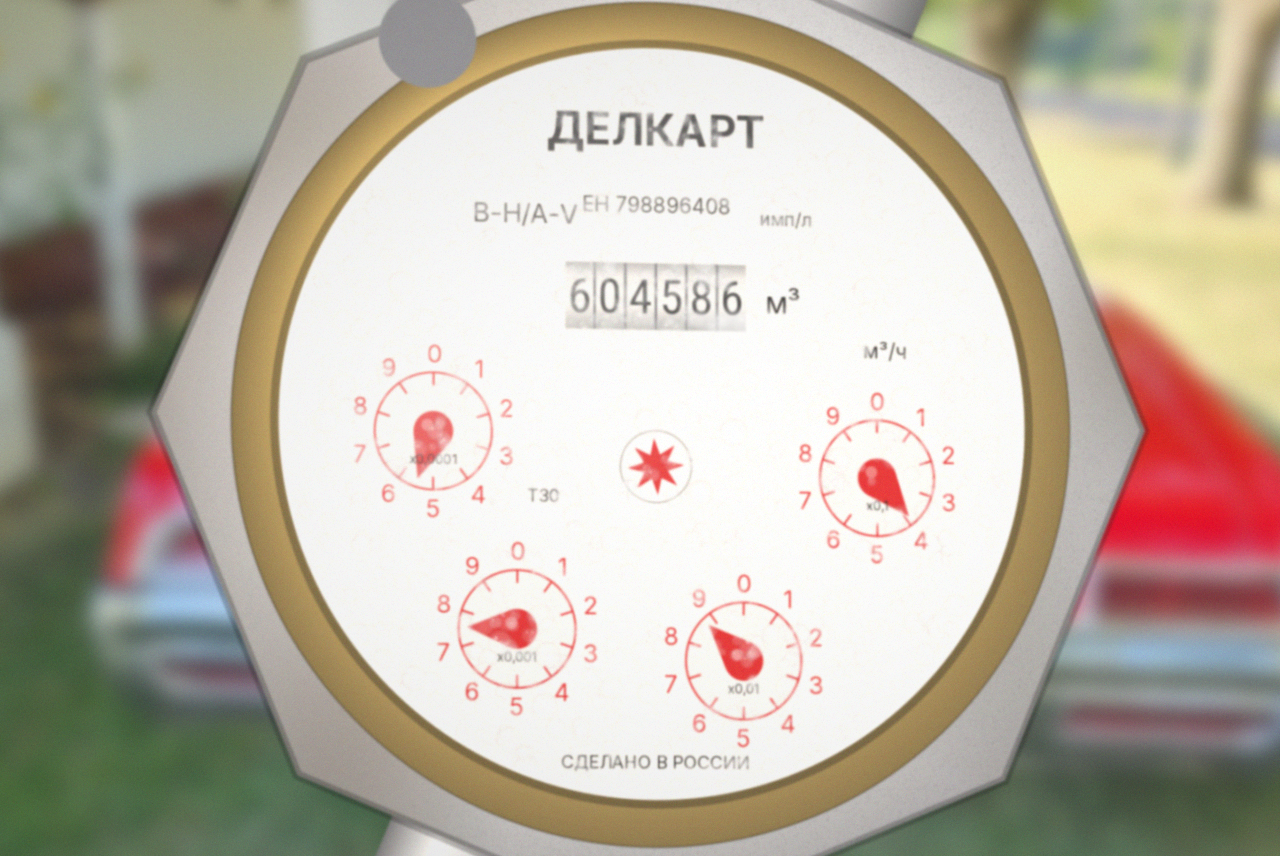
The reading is value=604586.3875 unit=m³
